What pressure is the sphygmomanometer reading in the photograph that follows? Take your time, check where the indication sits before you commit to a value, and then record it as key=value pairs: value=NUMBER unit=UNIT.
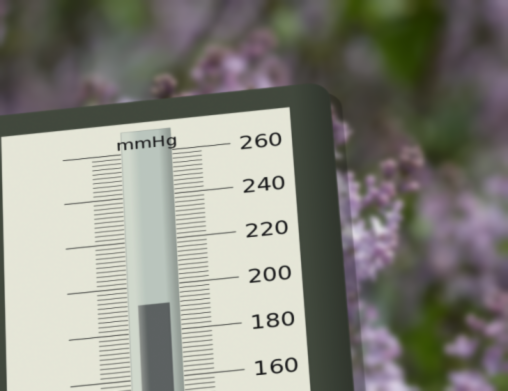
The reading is value=192 unit=mmHg
